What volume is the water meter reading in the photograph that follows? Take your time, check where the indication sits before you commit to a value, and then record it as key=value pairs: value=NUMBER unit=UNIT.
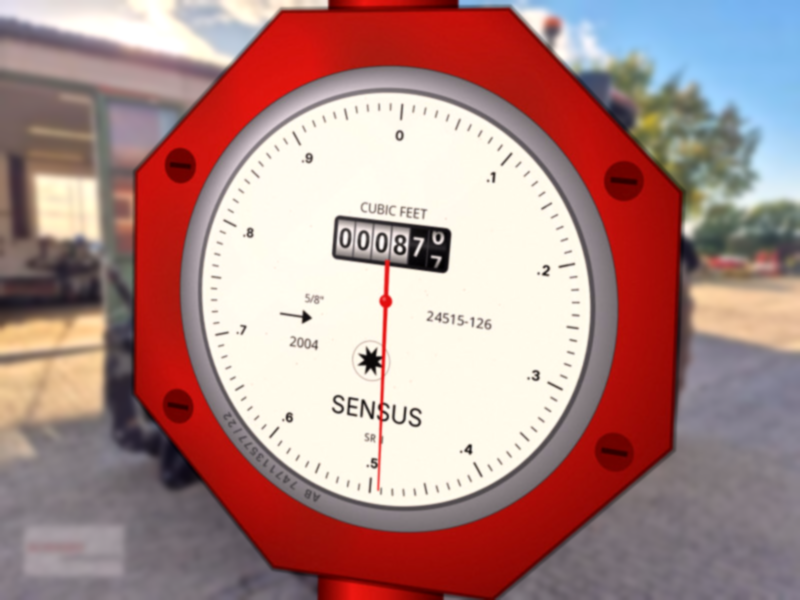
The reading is value=876.49 unit=ft³
